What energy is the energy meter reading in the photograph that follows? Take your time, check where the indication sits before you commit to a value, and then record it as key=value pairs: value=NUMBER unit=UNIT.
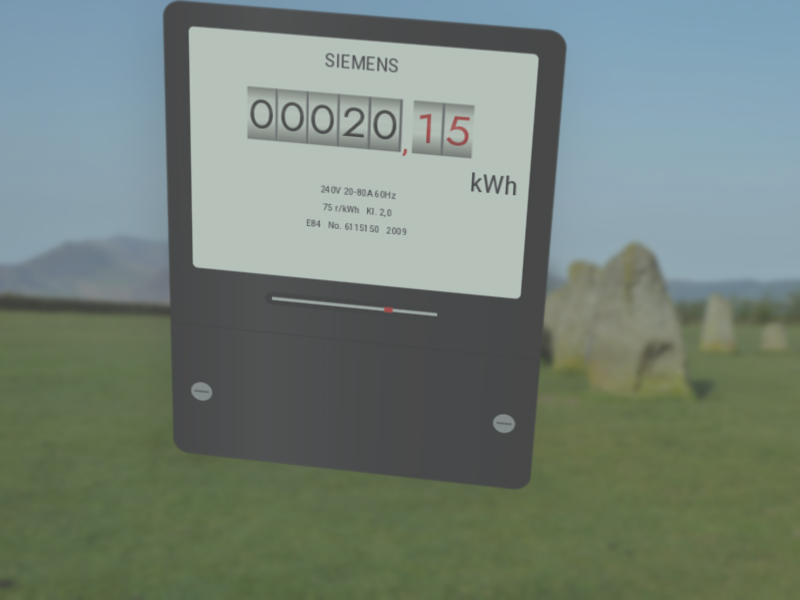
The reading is value=20.15 unit=kWh
